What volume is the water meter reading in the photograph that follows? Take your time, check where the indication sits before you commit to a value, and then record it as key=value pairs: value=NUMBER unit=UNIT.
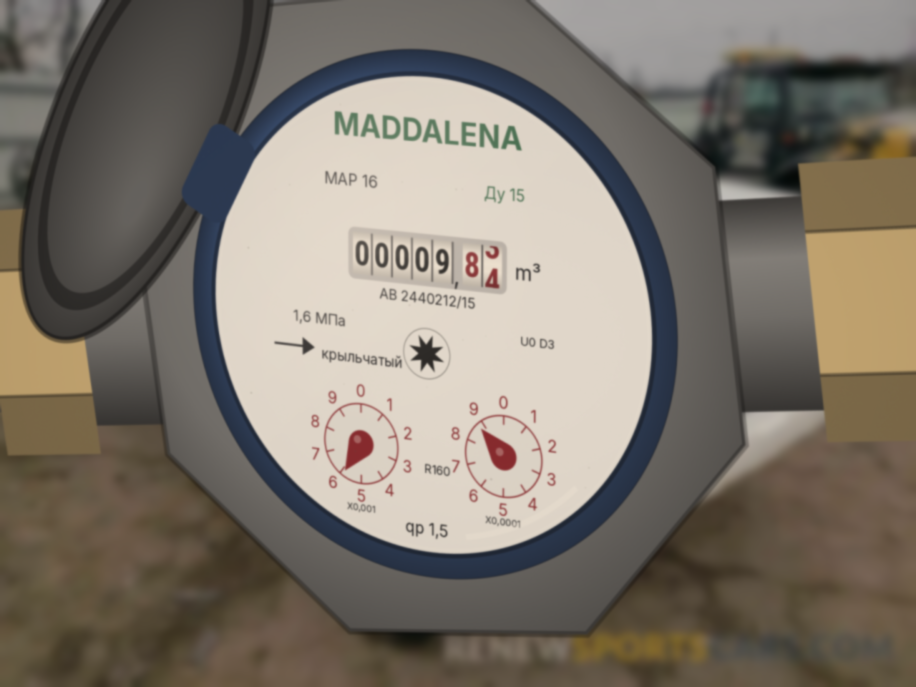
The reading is value=9.8358 unit=m³
